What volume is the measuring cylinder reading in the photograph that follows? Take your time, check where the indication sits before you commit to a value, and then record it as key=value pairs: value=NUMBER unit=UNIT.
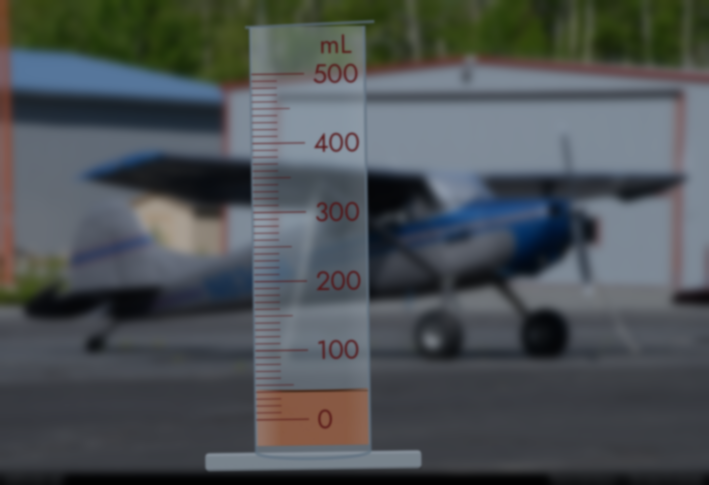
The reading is value=40 unit=mL
